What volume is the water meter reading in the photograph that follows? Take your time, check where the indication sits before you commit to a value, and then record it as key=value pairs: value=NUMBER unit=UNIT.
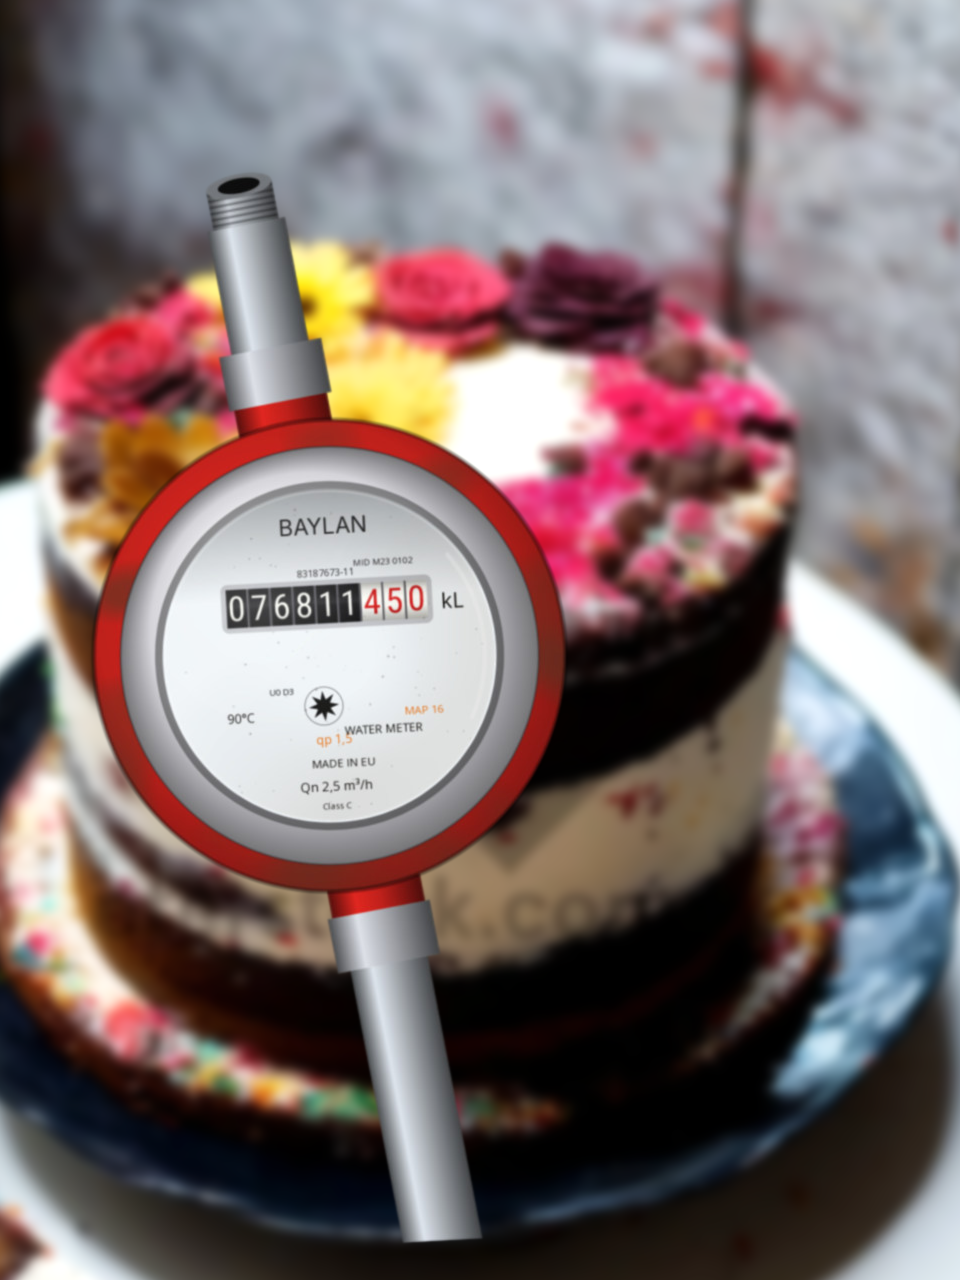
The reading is value=76811.450 unit=kL
